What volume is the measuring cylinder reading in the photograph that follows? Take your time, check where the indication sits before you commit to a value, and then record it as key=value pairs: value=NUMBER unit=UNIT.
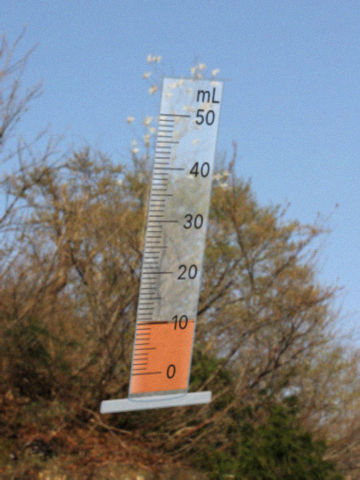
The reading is value=10 unit=mL
